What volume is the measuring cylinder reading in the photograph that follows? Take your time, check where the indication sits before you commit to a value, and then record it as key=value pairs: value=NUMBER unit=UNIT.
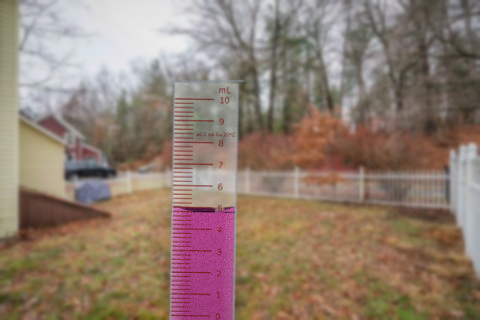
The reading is value=4.8 unit=mL
